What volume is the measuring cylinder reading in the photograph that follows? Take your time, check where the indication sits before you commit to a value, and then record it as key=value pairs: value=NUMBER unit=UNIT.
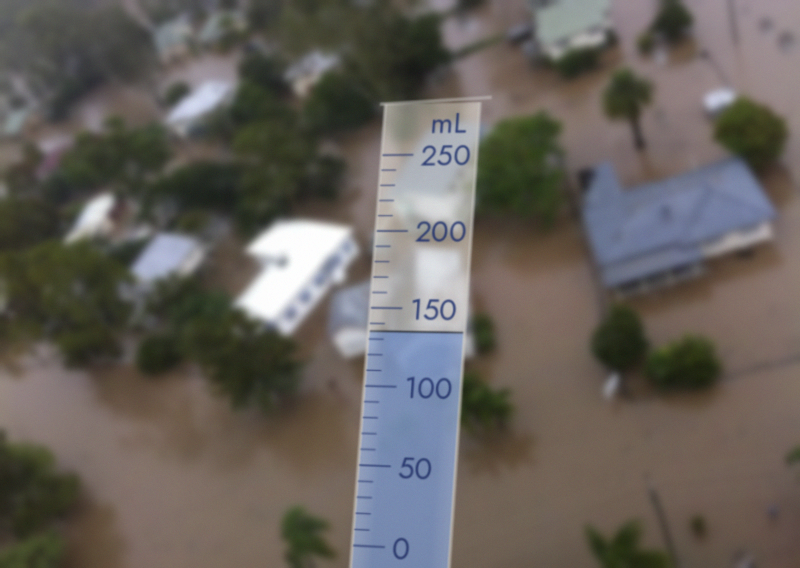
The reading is value=135 unit=mL
